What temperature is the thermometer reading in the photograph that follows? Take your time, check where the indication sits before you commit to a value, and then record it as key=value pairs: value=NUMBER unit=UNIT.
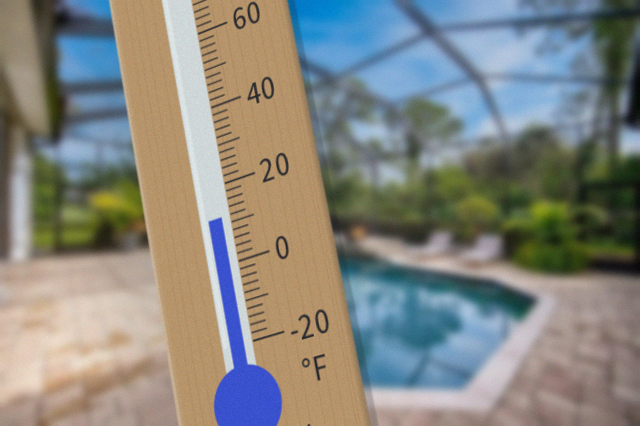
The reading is value=12 unit=°F
